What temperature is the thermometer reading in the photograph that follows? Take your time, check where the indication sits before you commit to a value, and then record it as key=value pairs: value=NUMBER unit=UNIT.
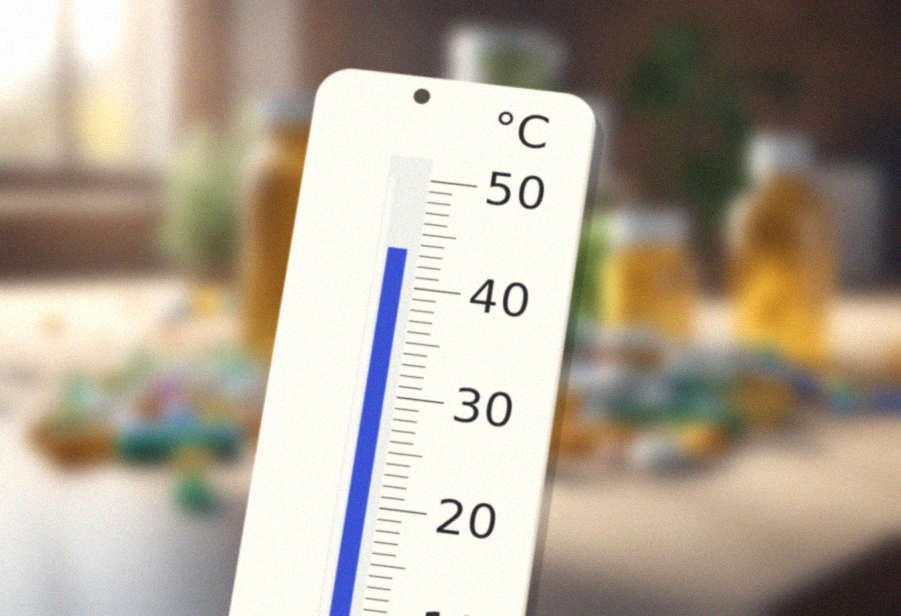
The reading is value=43.5 unit=°C
